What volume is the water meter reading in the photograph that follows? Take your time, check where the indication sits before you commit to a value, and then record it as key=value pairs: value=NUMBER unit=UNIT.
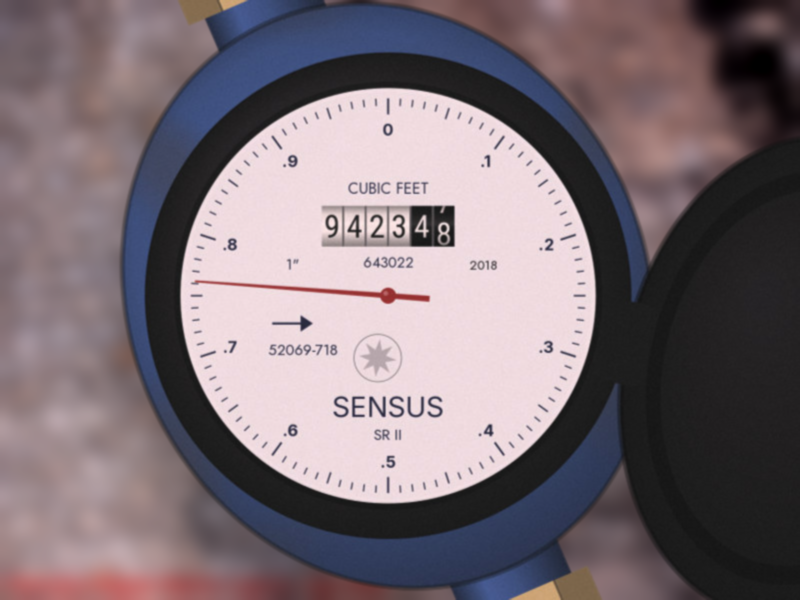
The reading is value=942347.76 unit=ft³
